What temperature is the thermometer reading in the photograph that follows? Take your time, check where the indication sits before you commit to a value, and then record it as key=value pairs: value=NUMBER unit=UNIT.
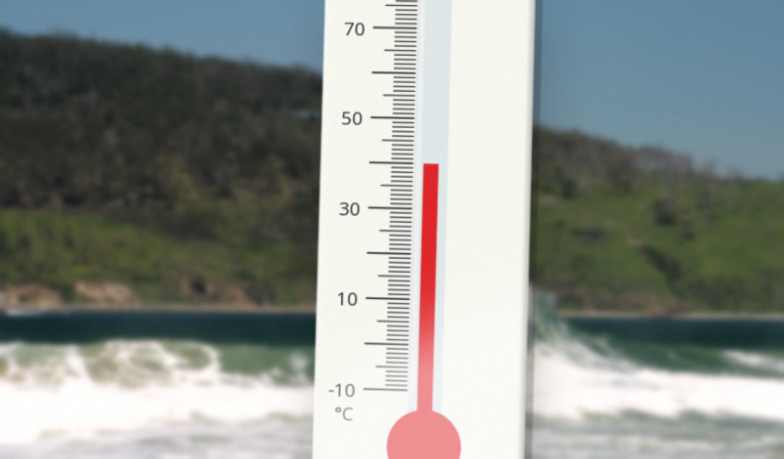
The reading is value=40 unit=°C
